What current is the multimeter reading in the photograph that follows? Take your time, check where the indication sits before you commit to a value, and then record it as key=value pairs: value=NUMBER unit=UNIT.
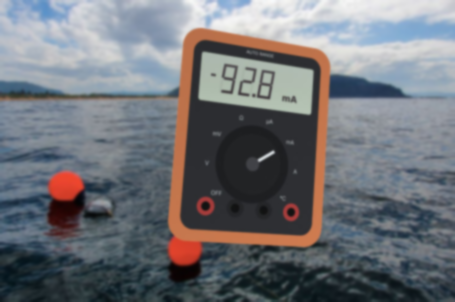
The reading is value=-92.8 unit=mA
